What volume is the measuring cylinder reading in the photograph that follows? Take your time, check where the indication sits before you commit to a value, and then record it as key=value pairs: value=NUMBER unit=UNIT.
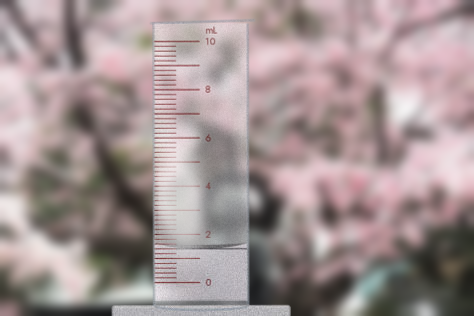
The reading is value=1.4 unit=mL
